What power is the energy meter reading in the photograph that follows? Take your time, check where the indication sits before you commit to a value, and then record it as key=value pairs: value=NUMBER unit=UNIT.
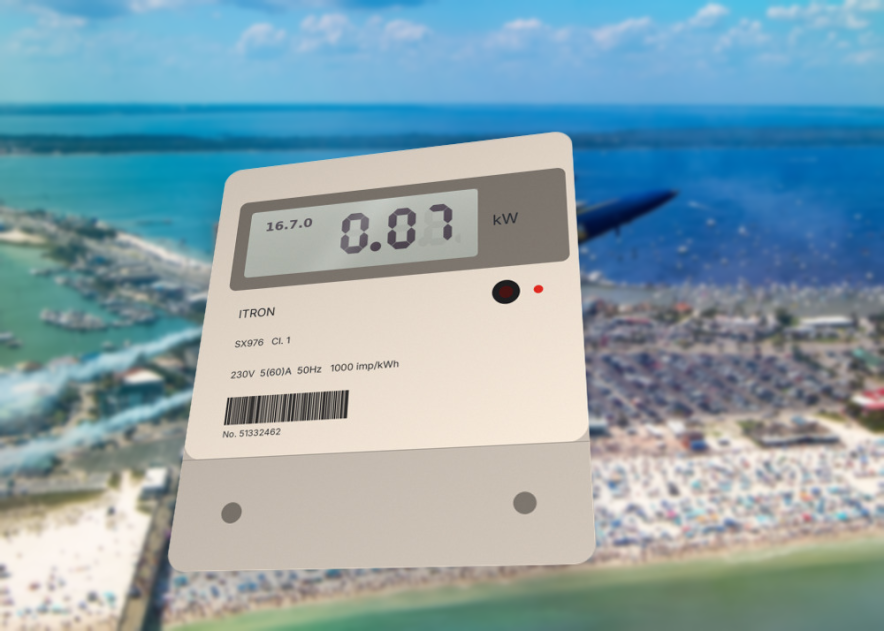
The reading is value=0.07 unit=kW
